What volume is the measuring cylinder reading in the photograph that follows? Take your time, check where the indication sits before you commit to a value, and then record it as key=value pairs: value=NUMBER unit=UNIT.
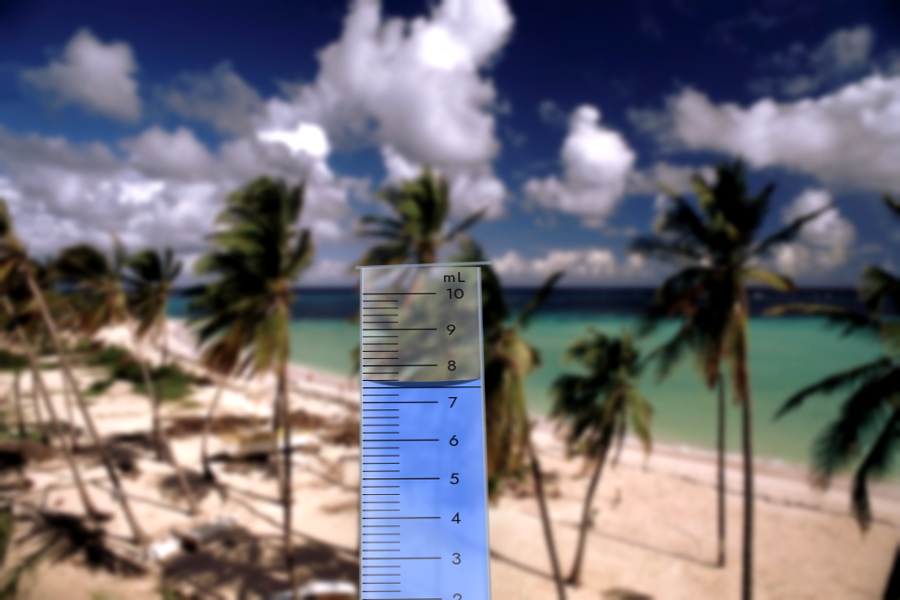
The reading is value=7.4 unit=mL
